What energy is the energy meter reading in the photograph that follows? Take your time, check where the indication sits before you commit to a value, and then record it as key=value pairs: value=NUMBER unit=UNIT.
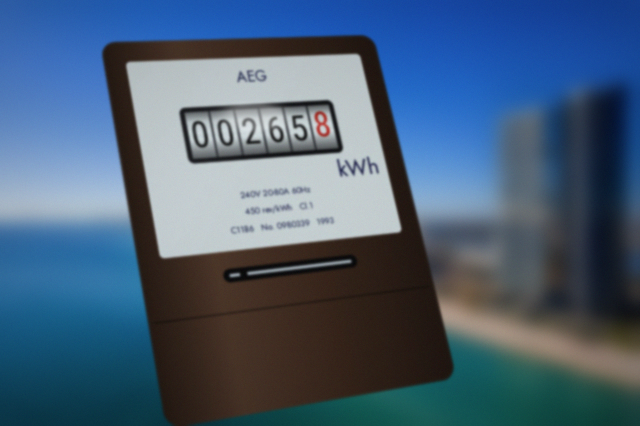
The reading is value=265.8 unit=kWh
